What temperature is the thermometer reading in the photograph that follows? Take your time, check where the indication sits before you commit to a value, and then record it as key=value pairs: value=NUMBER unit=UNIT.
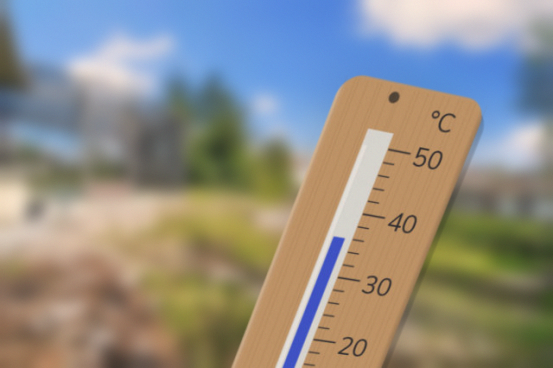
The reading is value=36 unit=°C
